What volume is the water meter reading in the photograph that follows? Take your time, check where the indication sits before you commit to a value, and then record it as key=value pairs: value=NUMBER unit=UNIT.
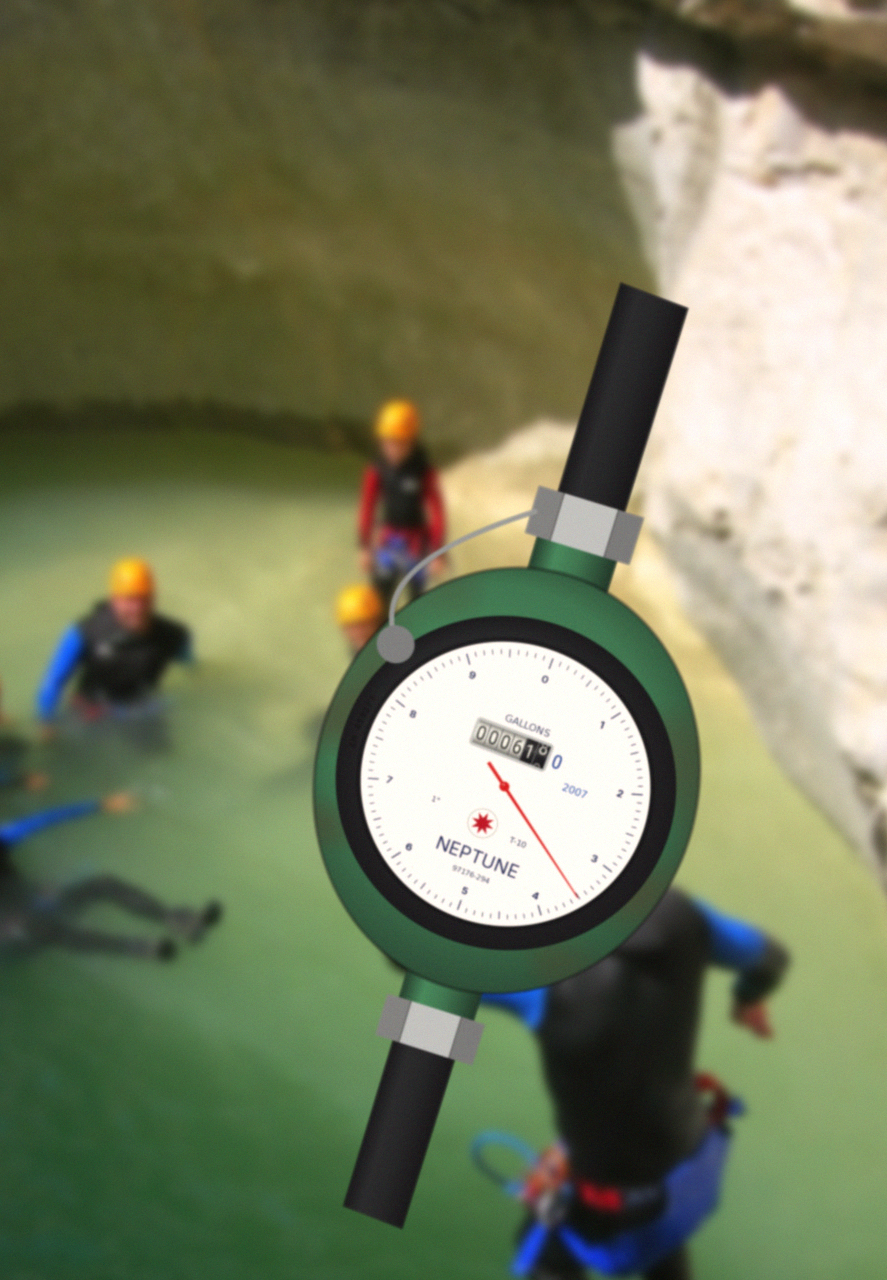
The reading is value=6183.5 unit=gal
